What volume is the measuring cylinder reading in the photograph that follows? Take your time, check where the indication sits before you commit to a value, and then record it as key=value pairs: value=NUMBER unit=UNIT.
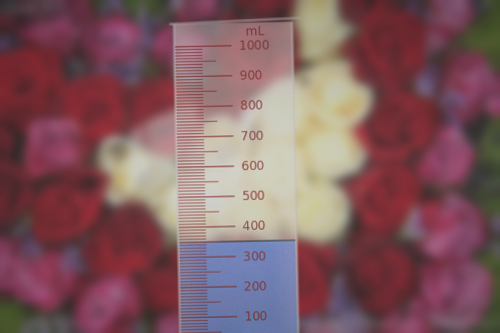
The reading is value=350 unit=mL
